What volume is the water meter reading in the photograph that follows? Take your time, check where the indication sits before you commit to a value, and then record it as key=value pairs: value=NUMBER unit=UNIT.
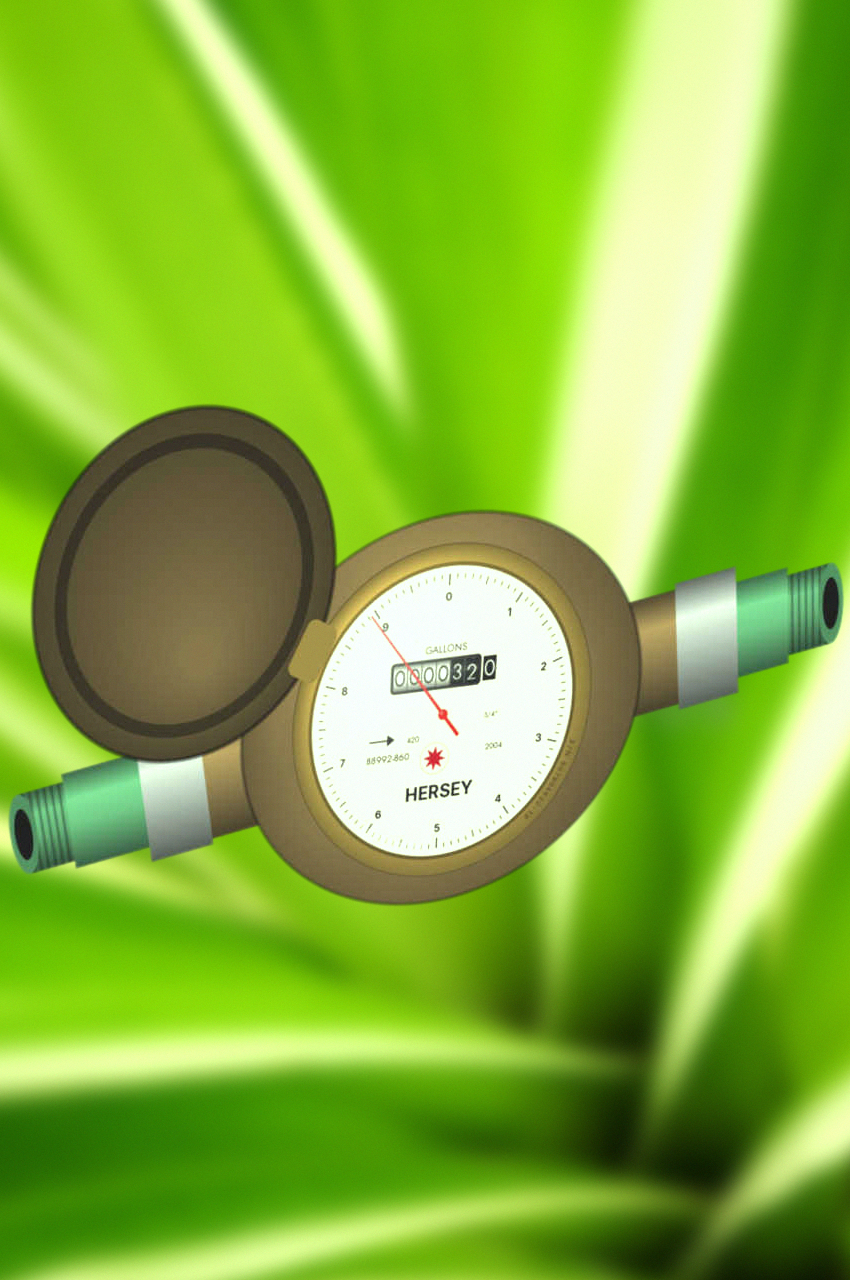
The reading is value=318.9 unit=gal
